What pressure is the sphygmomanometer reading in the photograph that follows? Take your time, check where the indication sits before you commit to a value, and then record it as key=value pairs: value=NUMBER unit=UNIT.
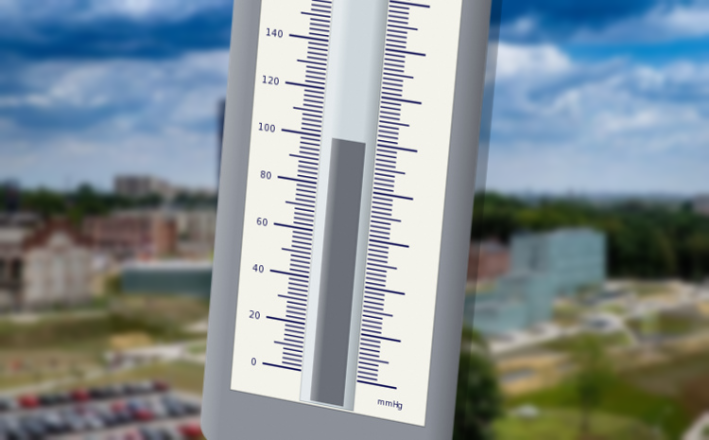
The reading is value=100 unit=mmHg
